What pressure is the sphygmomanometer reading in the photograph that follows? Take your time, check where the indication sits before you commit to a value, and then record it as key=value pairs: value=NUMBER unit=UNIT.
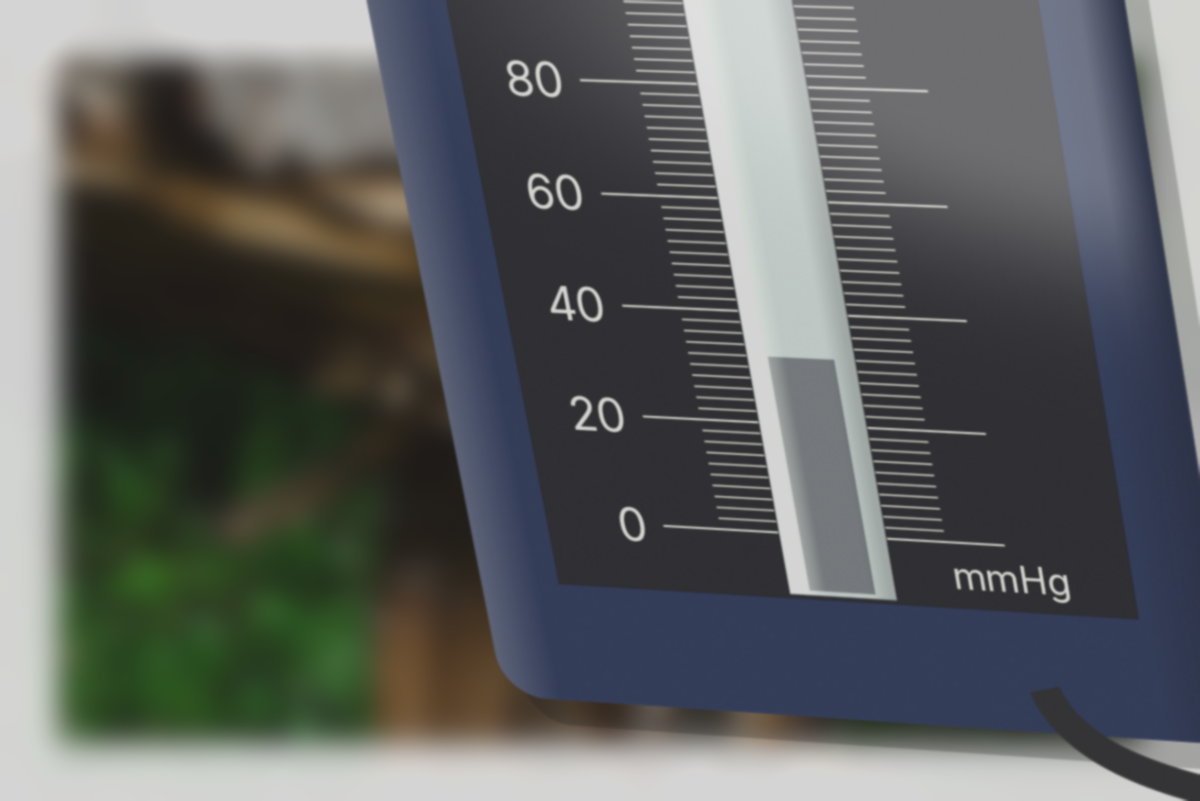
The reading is value=32 unit=mmHg
